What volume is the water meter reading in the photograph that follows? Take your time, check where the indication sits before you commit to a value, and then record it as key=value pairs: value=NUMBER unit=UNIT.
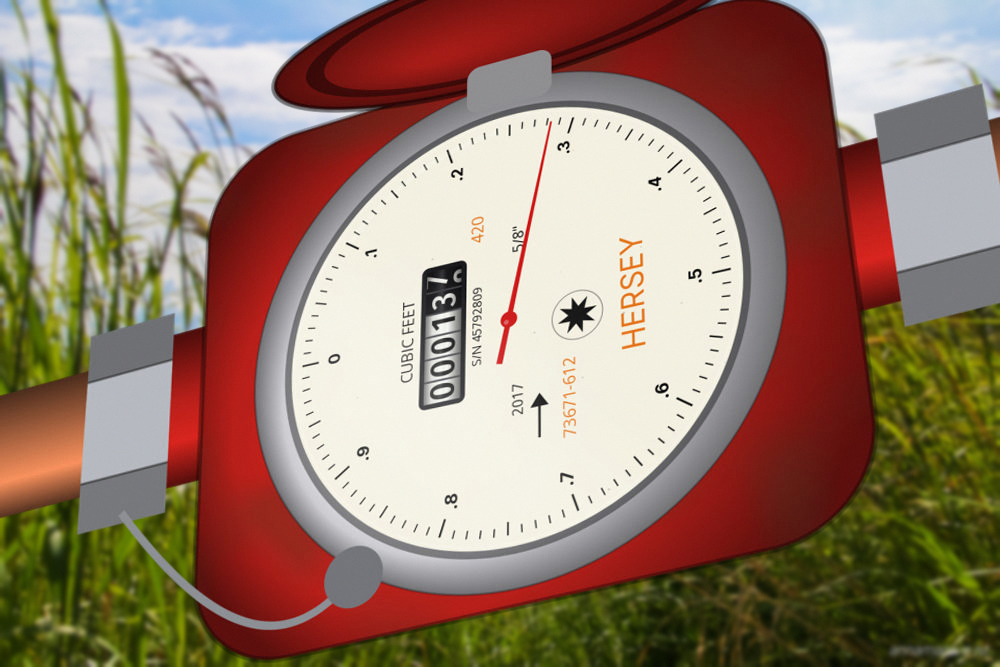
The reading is value=137.28 unit=ft³
